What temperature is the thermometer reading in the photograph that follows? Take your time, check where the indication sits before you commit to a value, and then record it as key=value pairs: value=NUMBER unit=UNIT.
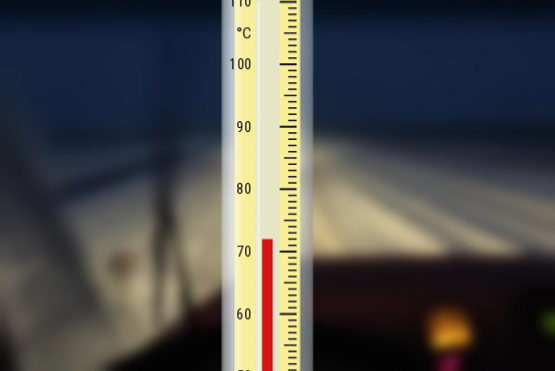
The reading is value=72 unit=°C
